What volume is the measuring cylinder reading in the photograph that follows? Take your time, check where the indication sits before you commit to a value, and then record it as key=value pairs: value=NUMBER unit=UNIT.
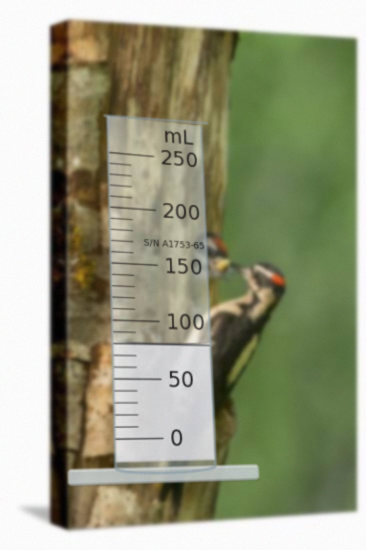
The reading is value=80 unit=mL
